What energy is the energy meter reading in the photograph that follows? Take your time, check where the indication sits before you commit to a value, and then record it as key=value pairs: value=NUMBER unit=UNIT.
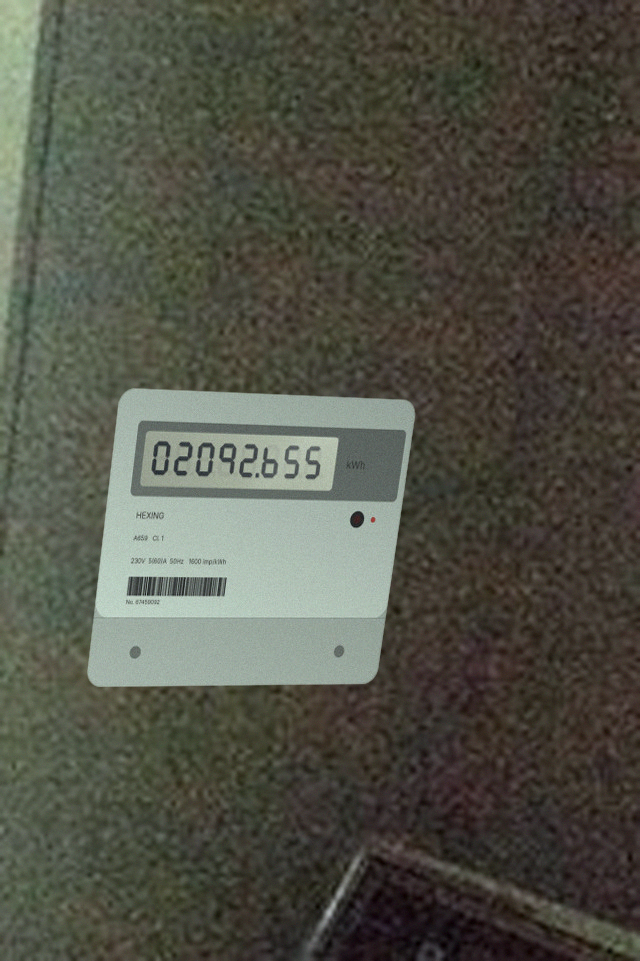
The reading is value=2092.655 unit=kWh
